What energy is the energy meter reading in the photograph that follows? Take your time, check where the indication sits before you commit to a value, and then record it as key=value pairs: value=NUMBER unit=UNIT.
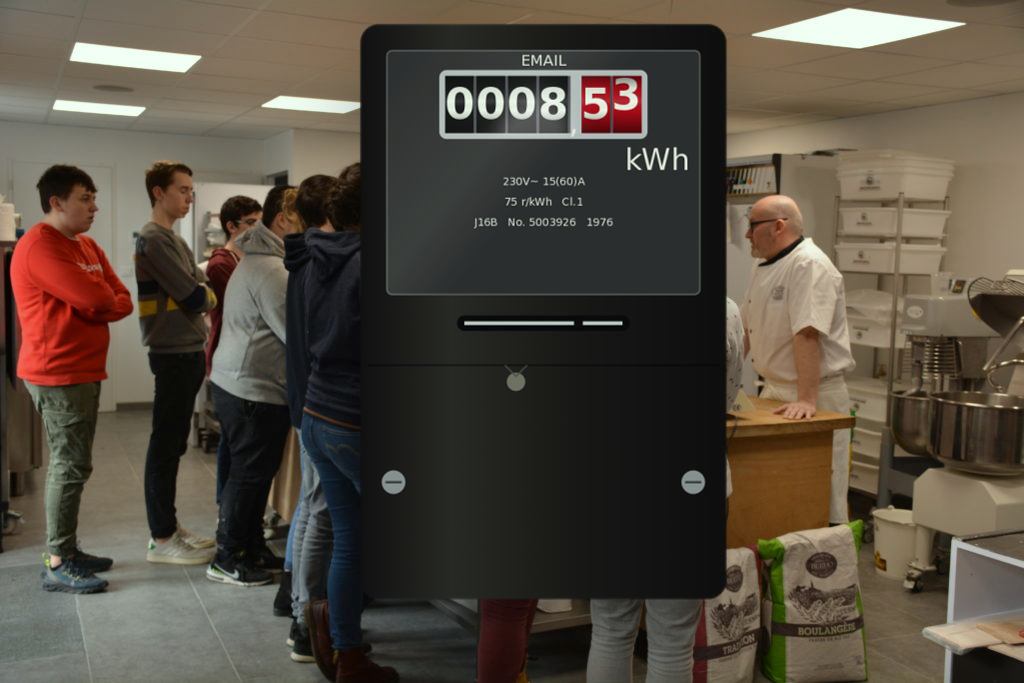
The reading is value=8.53 unit=kWh
